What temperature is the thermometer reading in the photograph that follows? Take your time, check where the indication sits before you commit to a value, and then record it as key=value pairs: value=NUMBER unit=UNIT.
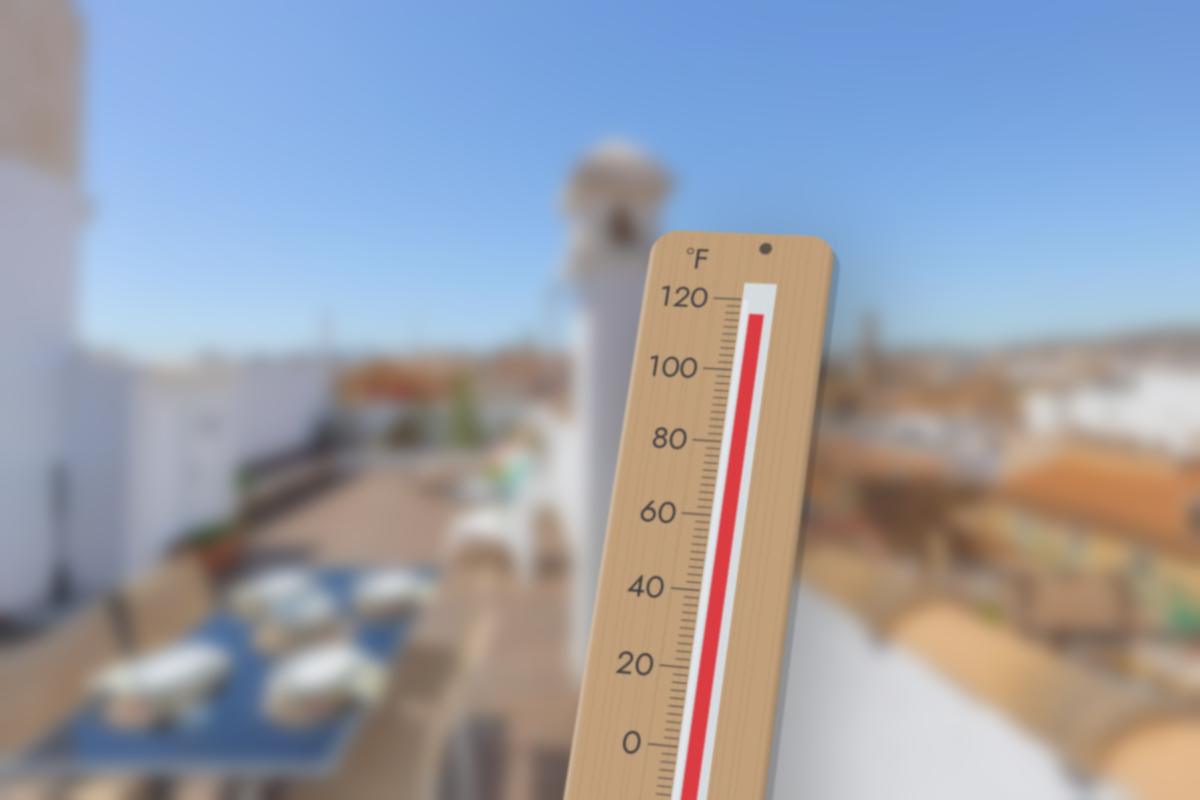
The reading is value=116 unit=°F
